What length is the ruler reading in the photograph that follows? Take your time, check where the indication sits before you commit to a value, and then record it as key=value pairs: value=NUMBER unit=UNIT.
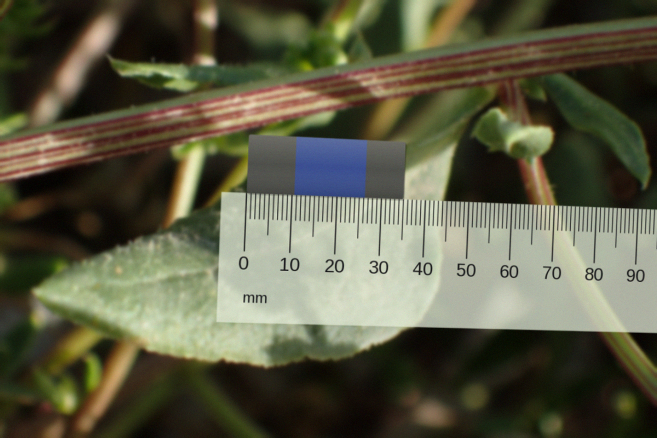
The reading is value=35 unit=mm
